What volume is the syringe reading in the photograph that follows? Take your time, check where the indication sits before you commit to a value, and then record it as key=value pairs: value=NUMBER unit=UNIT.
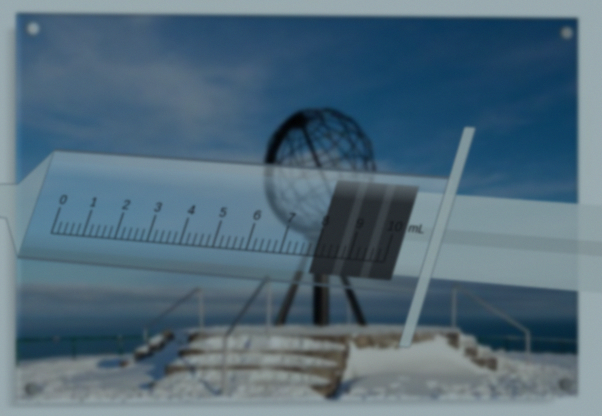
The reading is value=8 unit=mL
